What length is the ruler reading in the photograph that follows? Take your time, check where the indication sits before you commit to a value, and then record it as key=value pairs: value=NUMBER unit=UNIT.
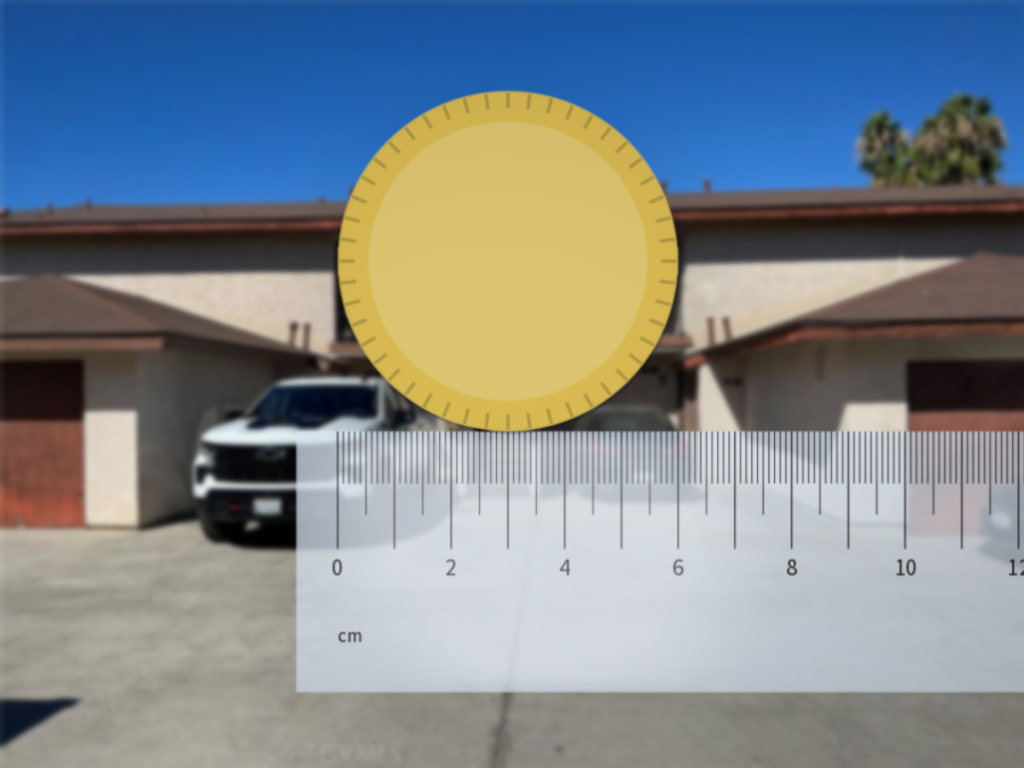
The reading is value=6 unit=cm
